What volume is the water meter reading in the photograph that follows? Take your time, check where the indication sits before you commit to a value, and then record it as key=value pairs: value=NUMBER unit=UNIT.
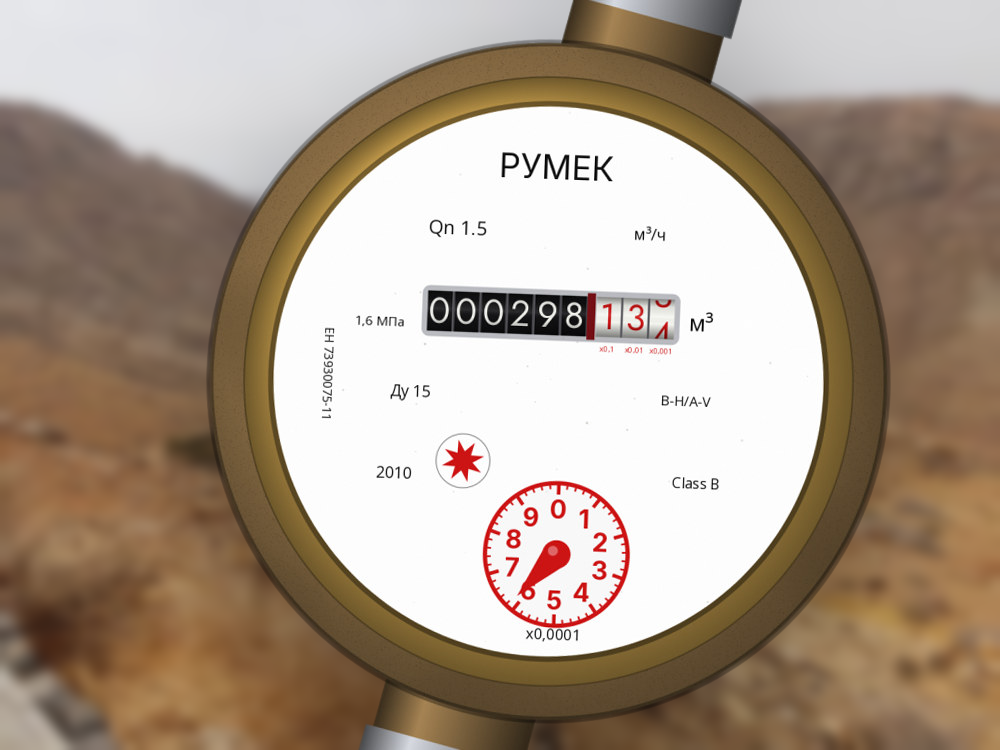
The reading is value=298.1336 unit=m³
